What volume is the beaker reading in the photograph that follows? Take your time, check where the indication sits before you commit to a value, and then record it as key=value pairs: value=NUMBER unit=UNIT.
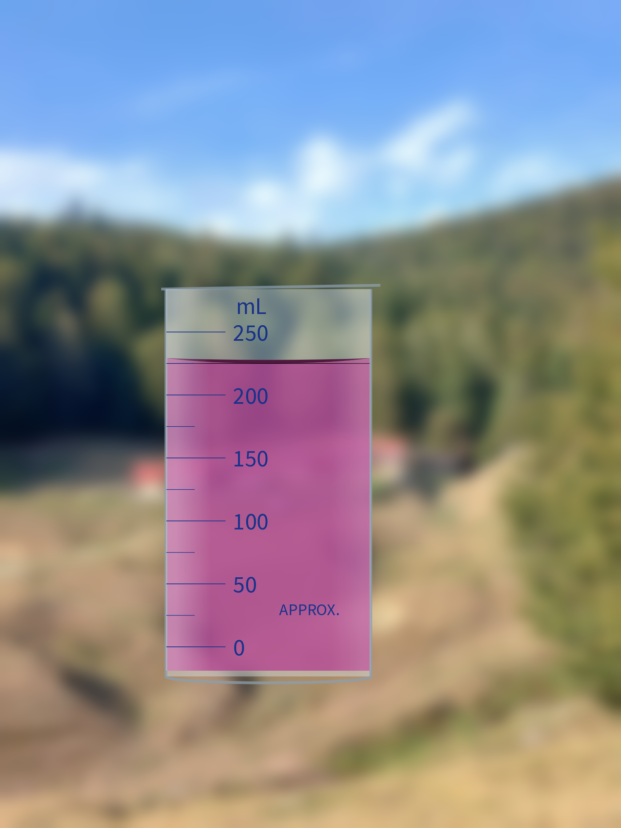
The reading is value=225 unit=mL
